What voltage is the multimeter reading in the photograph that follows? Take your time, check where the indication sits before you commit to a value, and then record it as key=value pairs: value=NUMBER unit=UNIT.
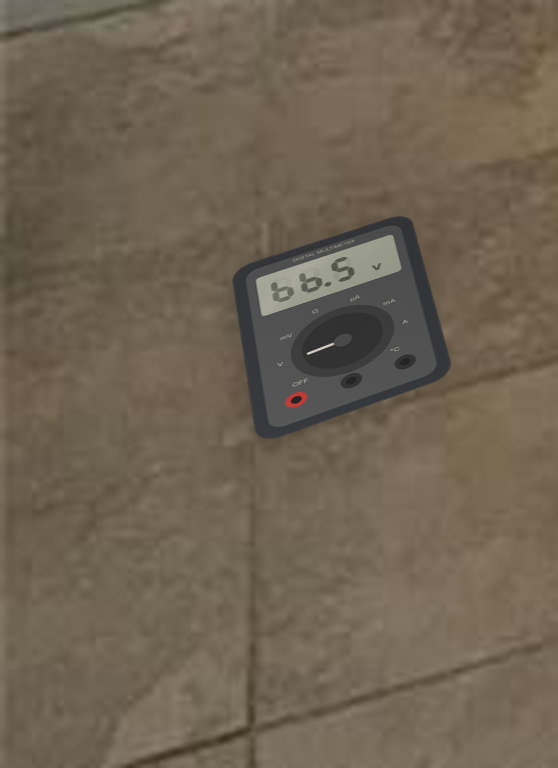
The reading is value=66.5 unit=V
